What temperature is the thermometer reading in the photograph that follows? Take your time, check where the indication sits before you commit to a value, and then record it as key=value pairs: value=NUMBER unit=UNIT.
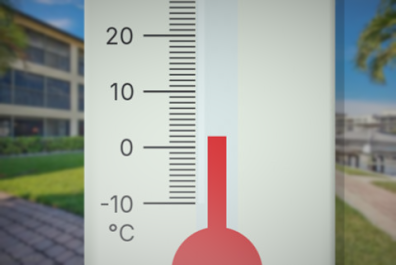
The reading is value=2 unit=°C
